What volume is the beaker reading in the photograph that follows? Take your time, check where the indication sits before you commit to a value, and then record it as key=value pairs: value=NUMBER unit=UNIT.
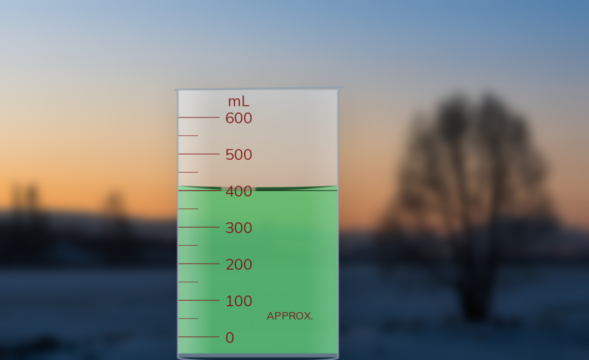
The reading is value=400 unit=mL
